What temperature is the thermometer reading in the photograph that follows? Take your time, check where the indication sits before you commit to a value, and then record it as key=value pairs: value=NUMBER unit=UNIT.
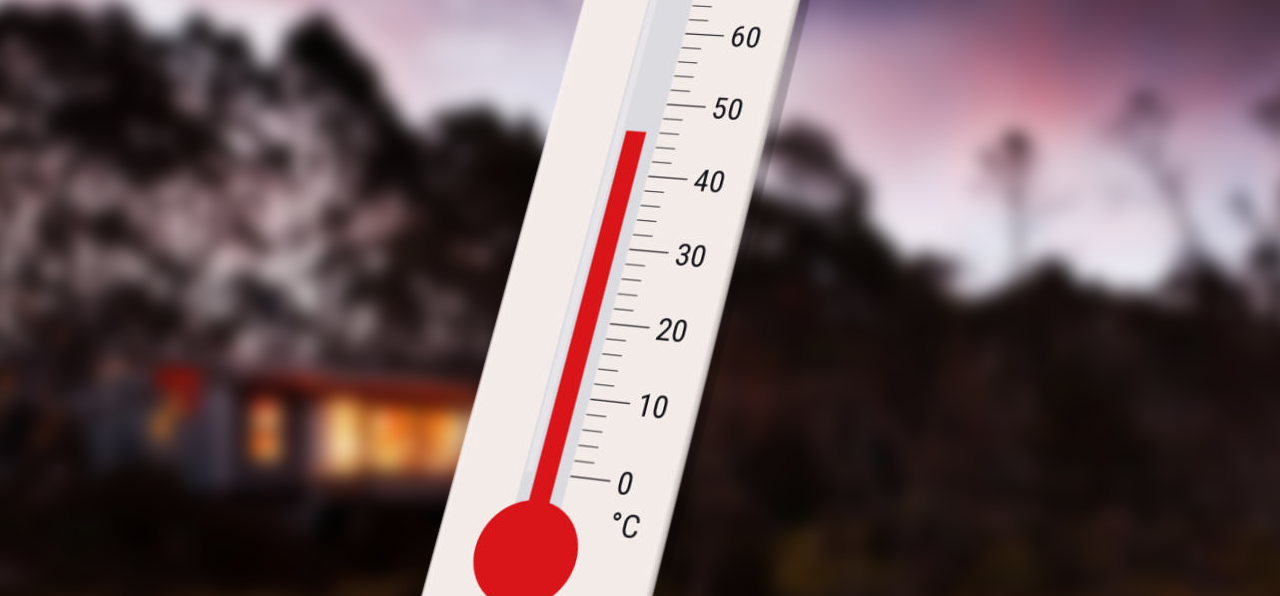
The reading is value=46 unit=°C
